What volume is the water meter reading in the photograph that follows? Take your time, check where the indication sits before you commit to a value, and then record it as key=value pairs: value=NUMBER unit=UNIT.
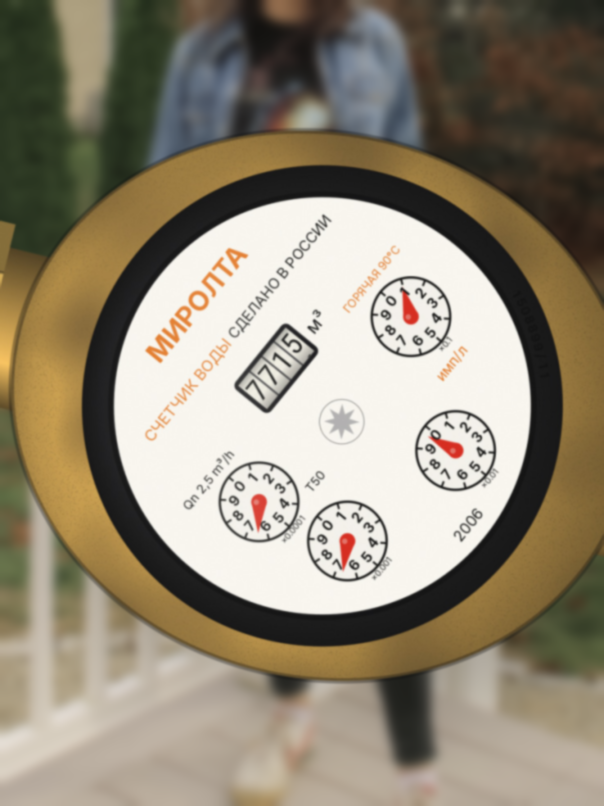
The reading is value=7715.0966 unit=m³
